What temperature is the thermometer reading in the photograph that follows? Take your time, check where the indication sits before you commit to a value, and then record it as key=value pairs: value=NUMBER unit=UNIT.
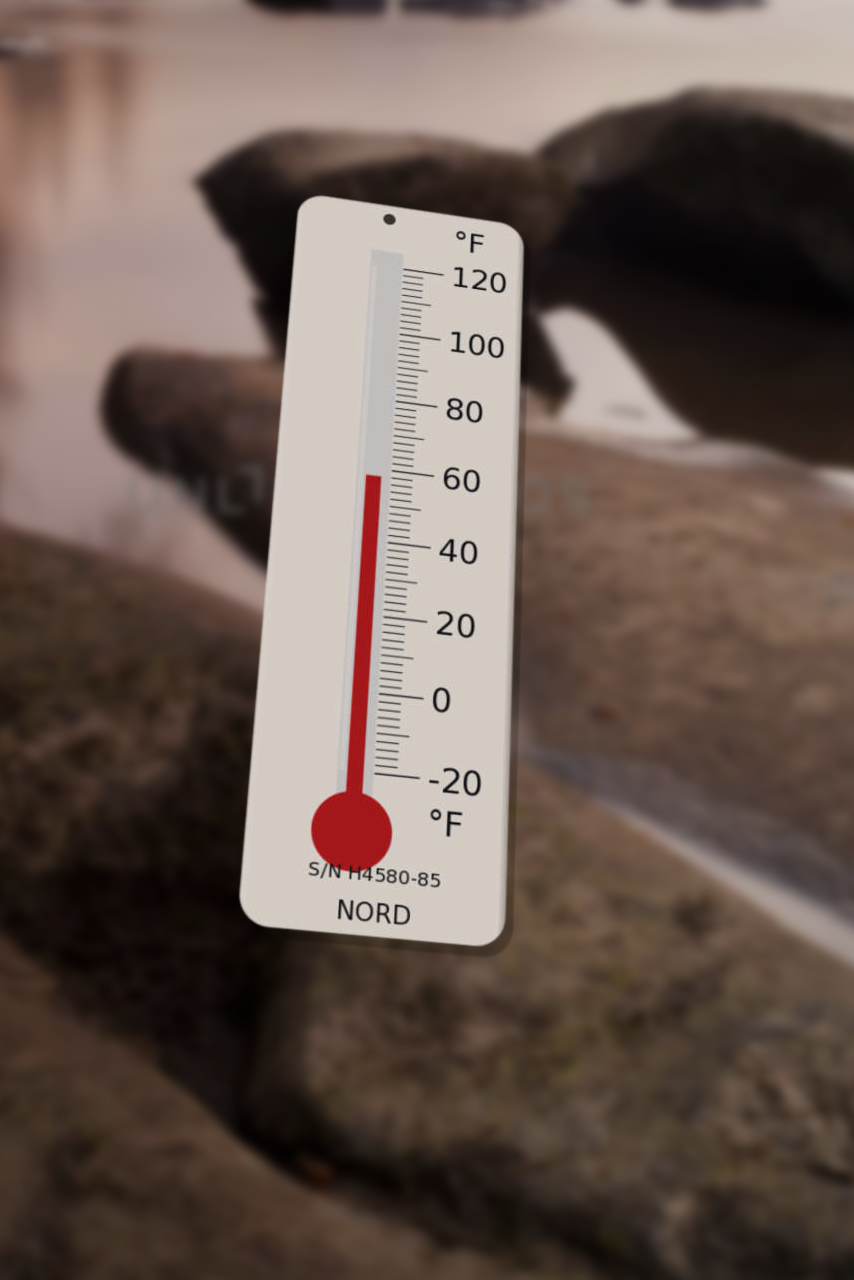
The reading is value=58 unit=°F
